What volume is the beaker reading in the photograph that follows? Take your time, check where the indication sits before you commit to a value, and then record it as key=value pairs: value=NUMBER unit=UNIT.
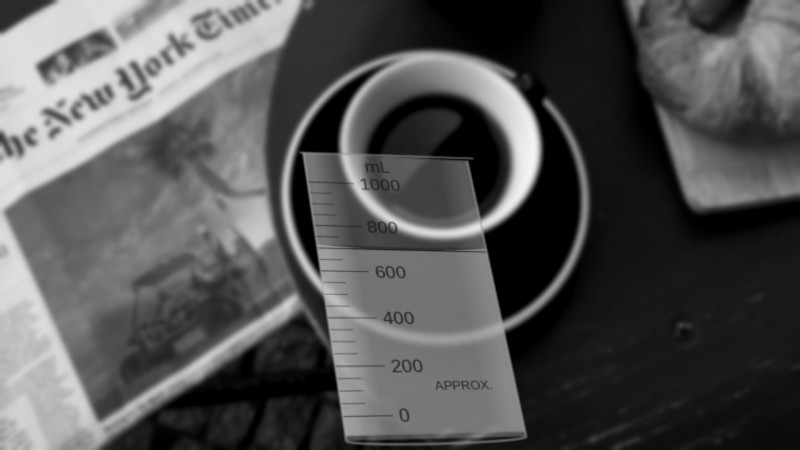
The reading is value=700 unit=mL
